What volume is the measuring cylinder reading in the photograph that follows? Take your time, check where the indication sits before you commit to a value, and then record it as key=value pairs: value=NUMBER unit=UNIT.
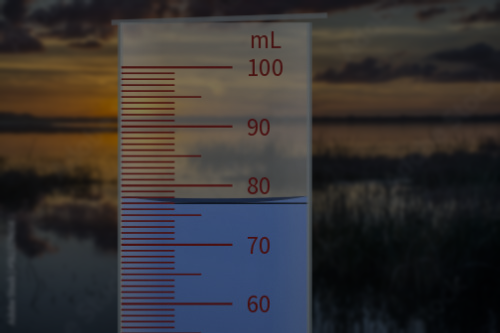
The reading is value=77 unit=mL
